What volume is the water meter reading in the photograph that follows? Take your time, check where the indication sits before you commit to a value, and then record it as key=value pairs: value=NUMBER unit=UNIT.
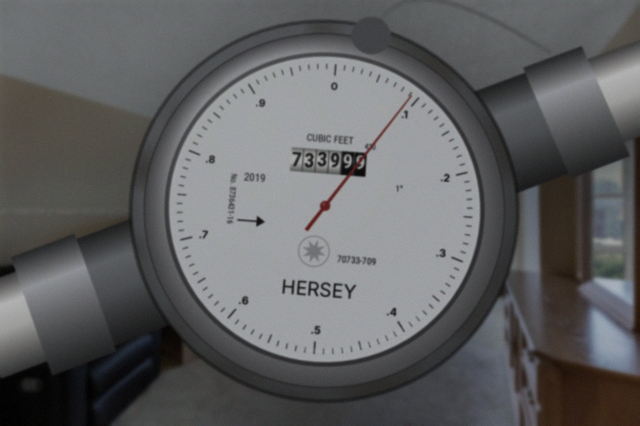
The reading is value=733999.09 unit=ft³
